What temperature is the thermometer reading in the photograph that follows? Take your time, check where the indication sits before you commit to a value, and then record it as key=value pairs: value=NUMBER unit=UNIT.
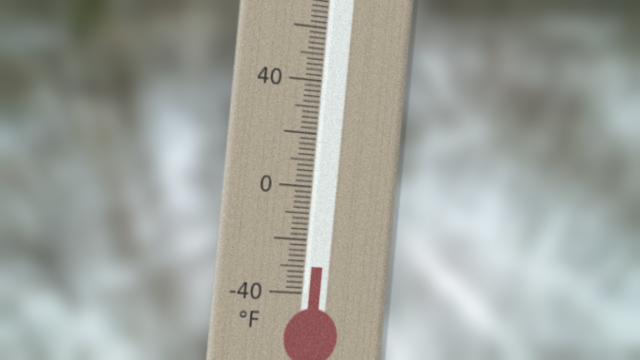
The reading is value=-30 unit=°F
